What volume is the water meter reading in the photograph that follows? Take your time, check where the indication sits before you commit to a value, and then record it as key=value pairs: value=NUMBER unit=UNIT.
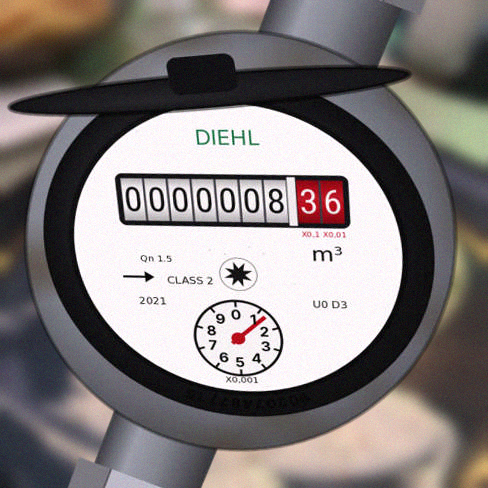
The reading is value=8.361 unit=m³
